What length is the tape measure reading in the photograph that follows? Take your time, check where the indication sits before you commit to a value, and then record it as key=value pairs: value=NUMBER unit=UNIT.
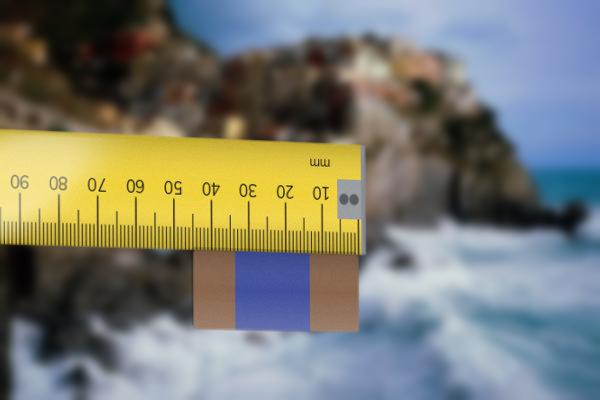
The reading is value=45 unit=mm
